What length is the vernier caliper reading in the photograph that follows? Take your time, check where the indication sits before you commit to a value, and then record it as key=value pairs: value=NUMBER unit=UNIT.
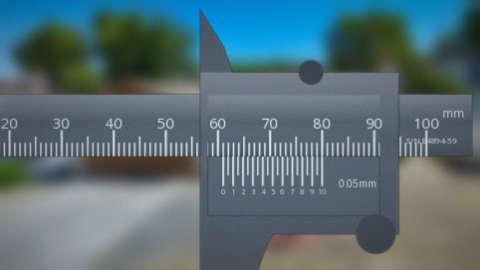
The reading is value=61.0 unit=mm
